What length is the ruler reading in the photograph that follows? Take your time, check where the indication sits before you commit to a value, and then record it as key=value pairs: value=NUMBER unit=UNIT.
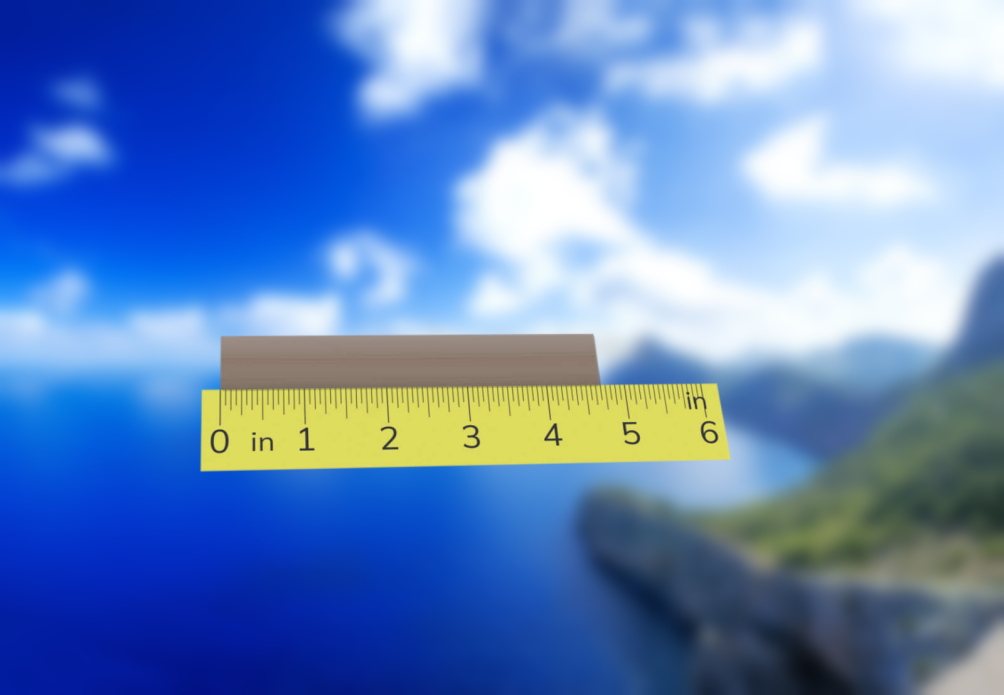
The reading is value=4.6875 unit=in
